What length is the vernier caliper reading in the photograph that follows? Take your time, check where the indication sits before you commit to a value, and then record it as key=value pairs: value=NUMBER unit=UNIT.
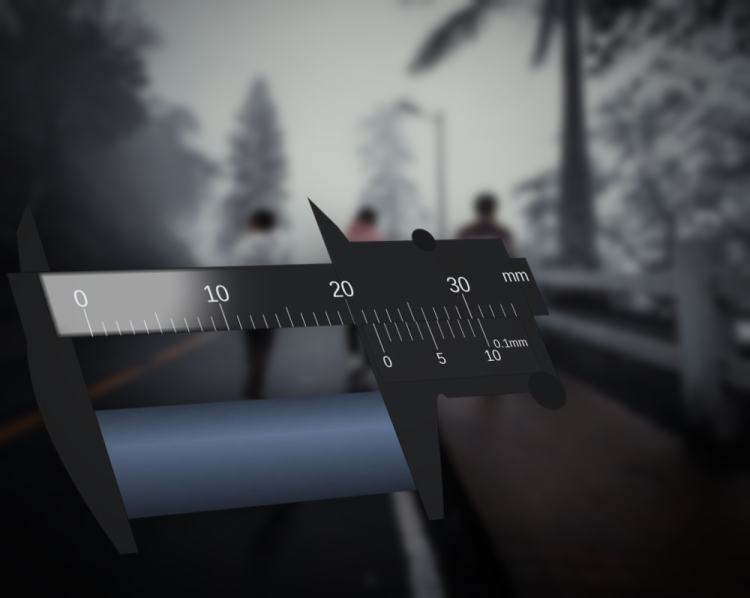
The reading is value=21.5 unit=mm
